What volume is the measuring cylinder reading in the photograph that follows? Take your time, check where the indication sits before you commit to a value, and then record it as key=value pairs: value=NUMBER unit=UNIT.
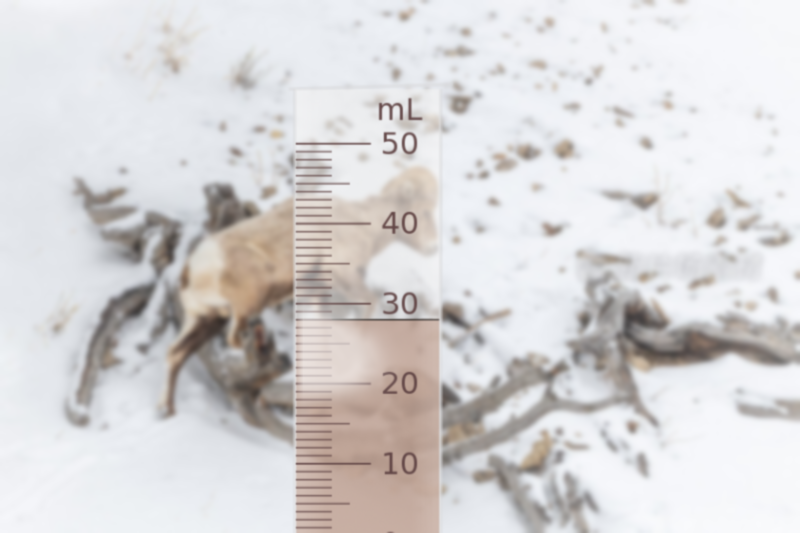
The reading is value=28 unit=mL
